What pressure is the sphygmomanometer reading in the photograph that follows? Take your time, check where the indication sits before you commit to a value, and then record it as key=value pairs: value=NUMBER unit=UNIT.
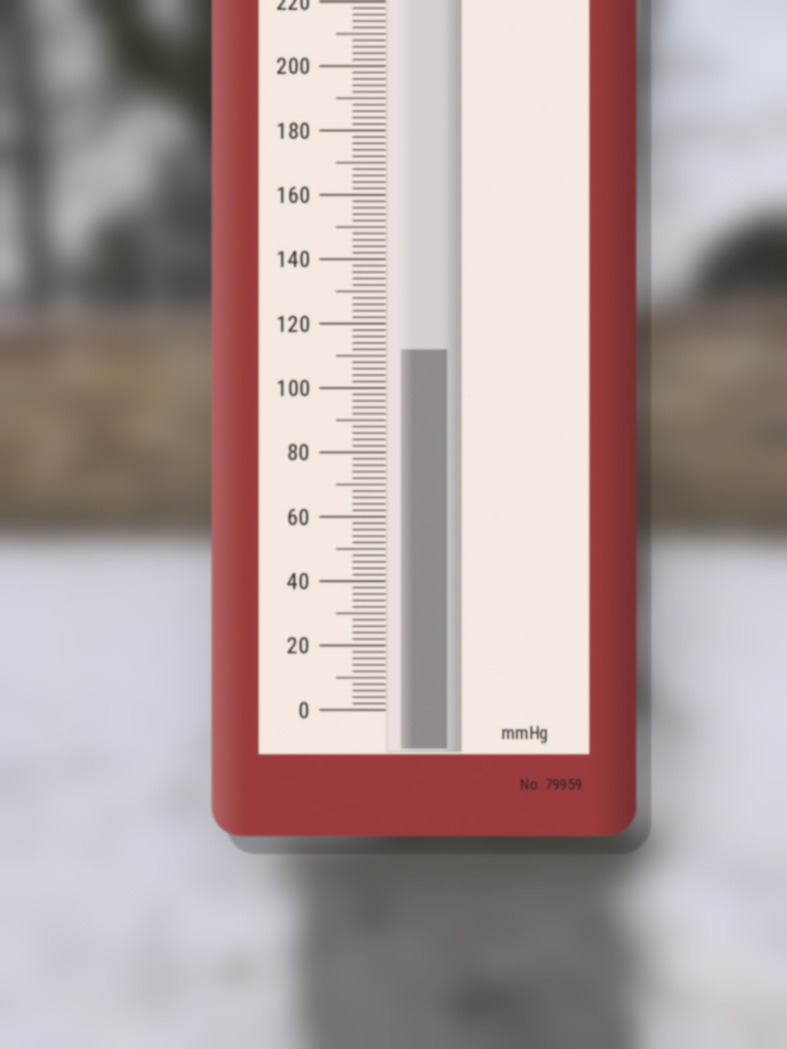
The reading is value=112 unit=mmHg
